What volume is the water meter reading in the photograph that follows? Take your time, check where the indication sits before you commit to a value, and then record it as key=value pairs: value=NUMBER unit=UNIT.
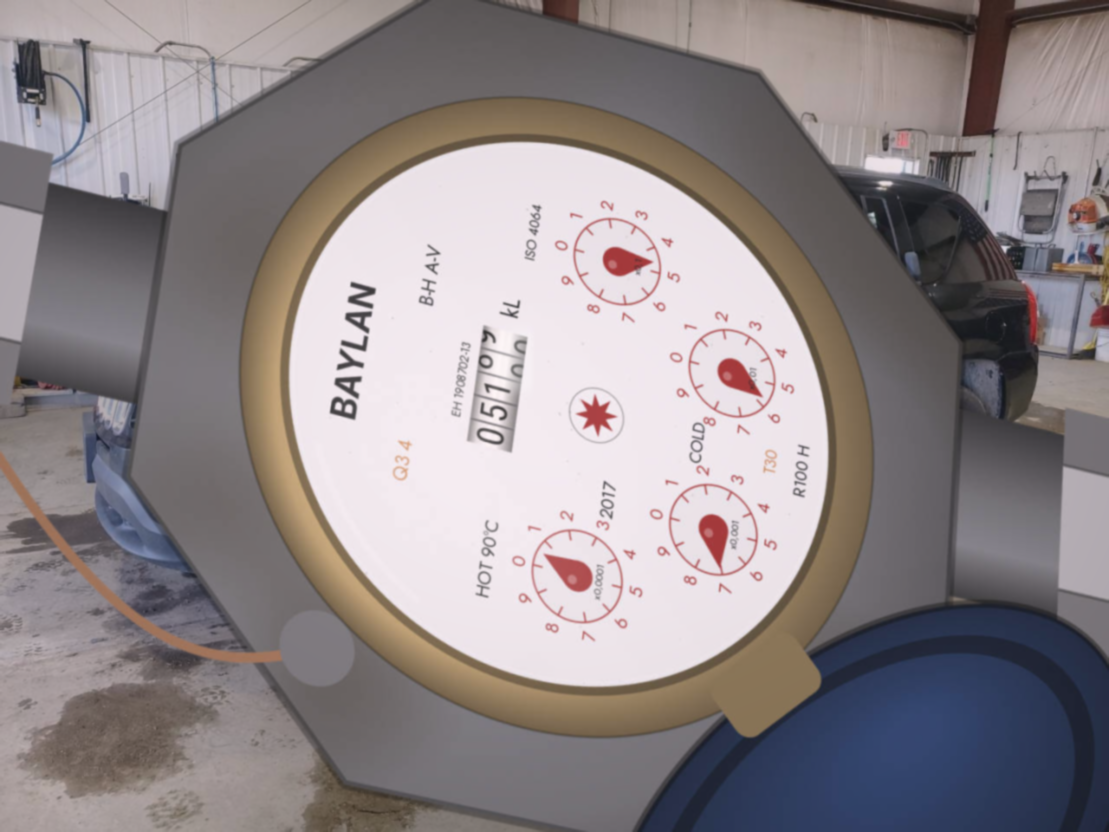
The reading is value=5189.4570 unit=kL
